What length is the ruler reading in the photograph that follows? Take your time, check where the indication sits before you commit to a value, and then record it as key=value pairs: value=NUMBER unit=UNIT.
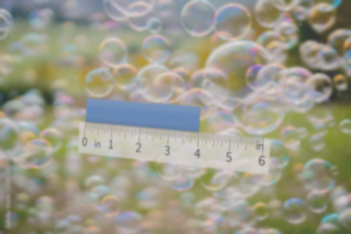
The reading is value=4 unit=in
